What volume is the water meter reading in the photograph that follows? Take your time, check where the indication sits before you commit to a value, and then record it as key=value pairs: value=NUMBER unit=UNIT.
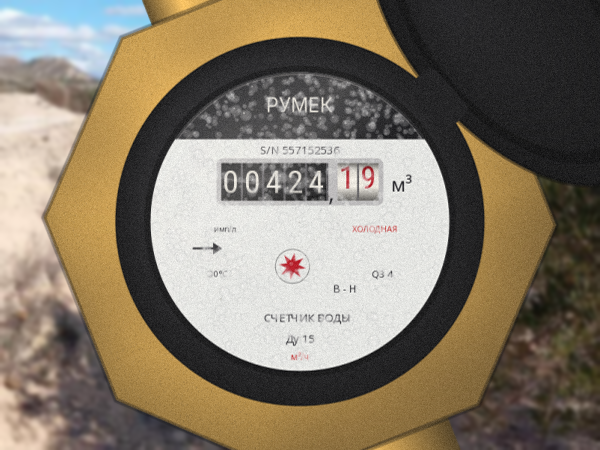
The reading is value=424.19 unit=m³
